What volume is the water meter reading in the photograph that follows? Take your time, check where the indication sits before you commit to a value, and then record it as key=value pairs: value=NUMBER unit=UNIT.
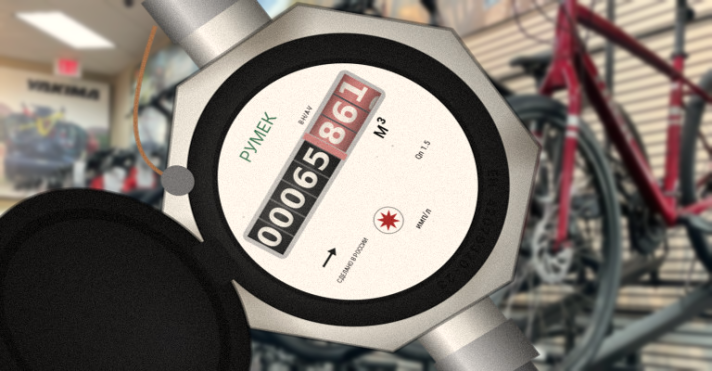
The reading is value=65.861 unit=m³
